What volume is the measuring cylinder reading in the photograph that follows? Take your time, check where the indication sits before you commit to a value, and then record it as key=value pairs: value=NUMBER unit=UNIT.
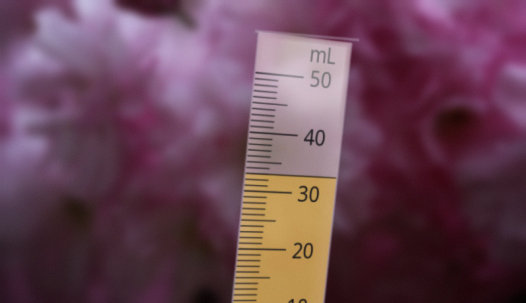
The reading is value=33 unit=mL
